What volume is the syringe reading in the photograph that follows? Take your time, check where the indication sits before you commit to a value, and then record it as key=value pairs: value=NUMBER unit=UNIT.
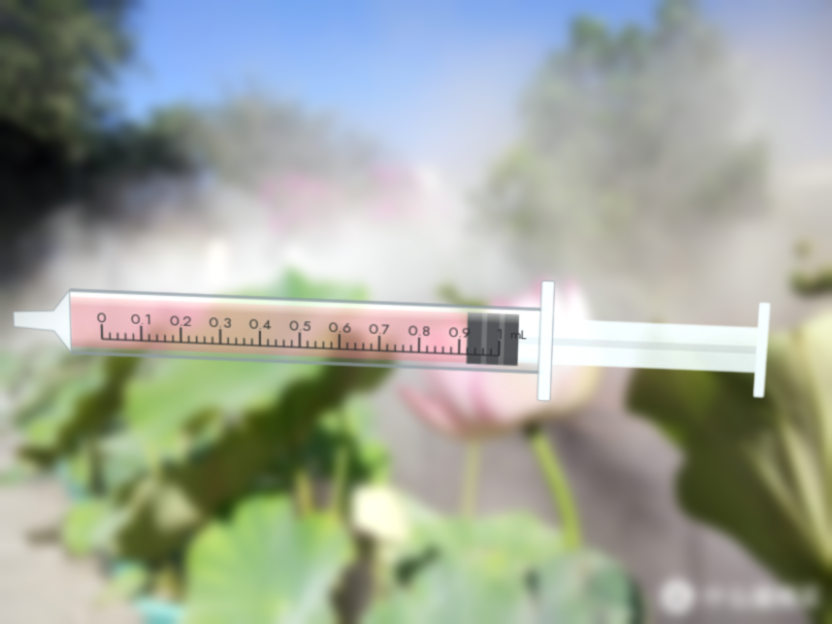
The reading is value=0.92 unit=mL
